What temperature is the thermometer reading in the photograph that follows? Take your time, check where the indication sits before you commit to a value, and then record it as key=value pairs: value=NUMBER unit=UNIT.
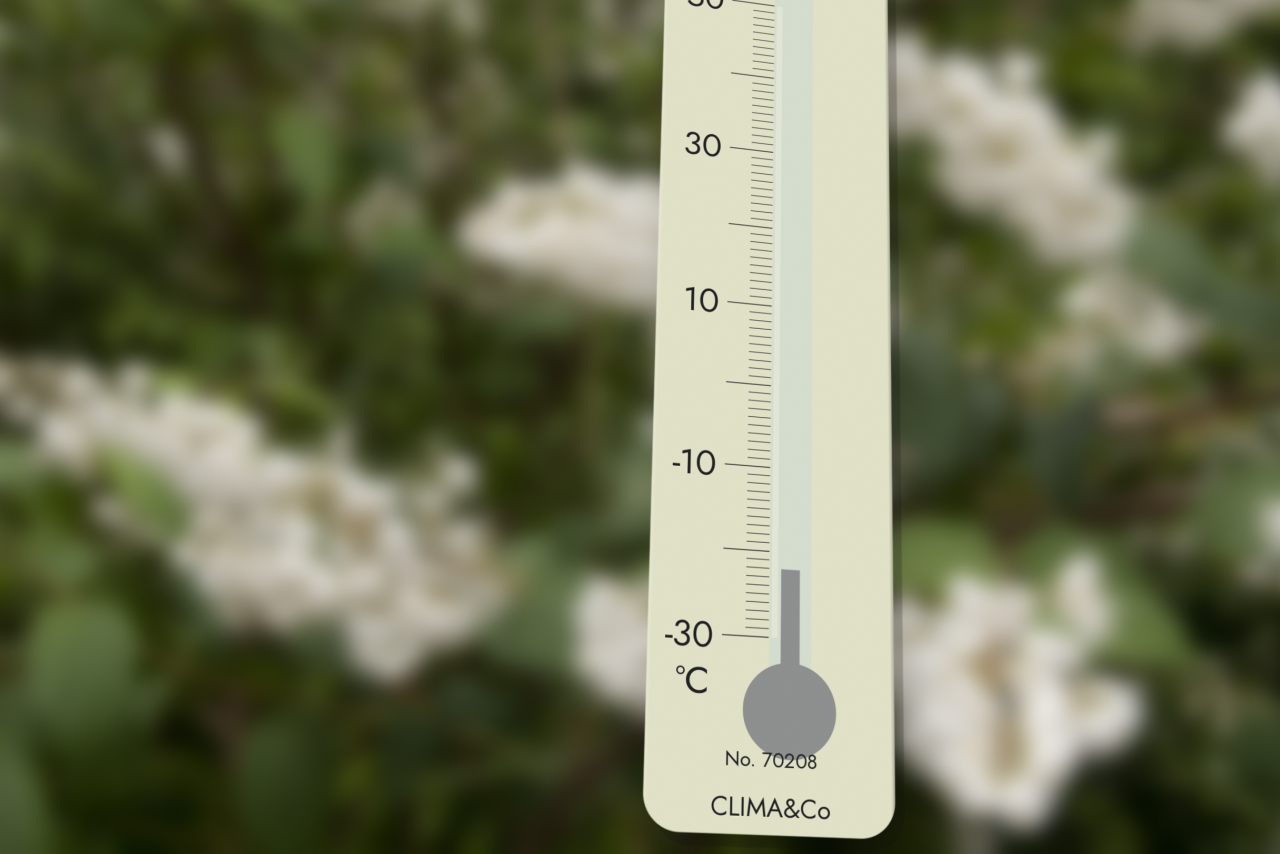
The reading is value=-22 unit=°C
